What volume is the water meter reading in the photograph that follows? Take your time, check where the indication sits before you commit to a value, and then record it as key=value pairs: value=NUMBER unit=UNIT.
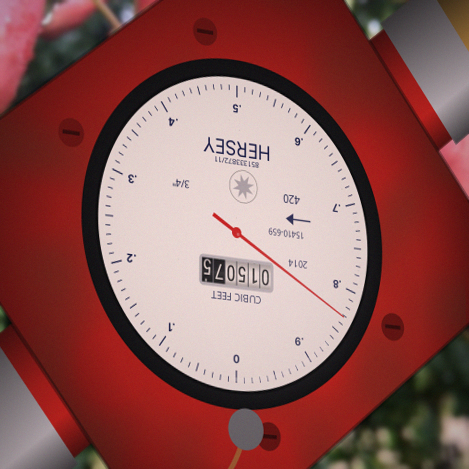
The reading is value=15074.83 unit=ft³
